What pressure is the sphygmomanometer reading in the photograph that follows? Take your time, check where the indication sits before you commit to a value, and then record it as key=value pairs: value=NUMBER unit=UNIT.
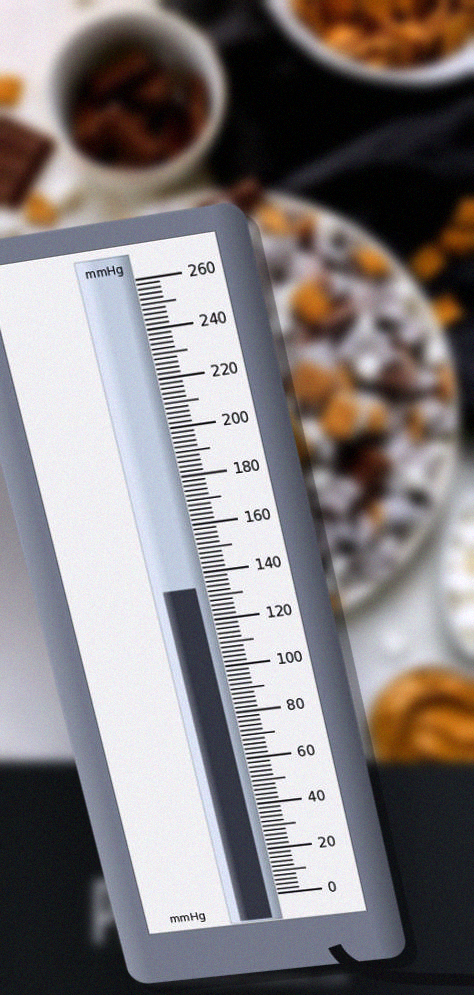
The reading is value=134 unit=mmHg
